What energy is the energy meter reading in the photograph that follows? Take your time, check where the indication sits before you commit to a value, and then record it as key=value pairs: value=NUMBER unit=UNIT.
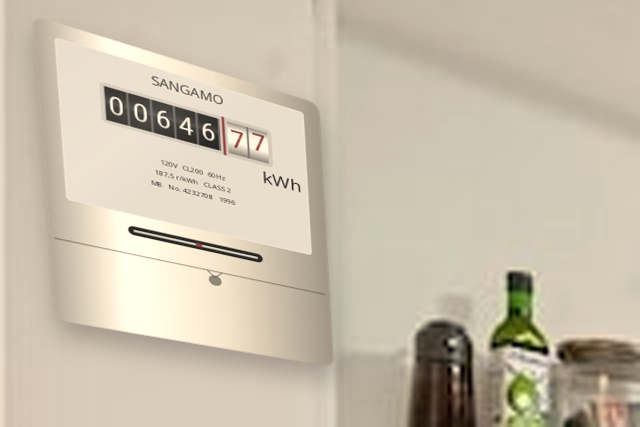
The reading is value=646.77 unit=kWh
